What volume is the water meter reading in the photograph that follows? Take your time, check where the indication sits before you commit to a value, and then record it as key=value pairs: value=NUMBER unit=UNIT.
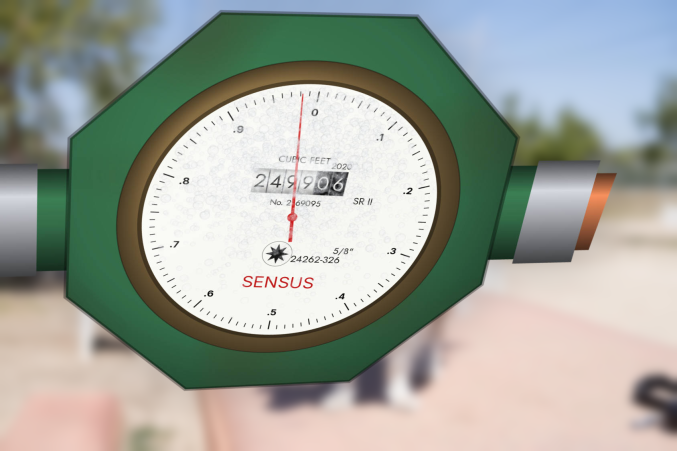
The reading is value=249905.98 unit=ft³
